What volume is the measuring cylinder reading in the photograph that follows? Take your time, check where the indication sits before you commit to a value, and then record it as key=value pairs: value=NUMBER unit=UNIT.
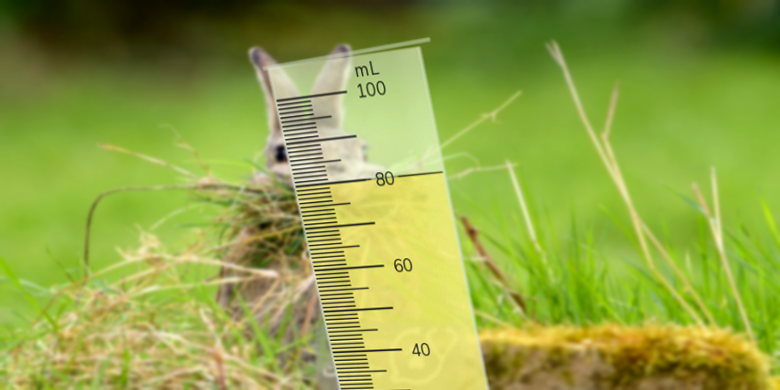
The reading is value=80 unit=mL
